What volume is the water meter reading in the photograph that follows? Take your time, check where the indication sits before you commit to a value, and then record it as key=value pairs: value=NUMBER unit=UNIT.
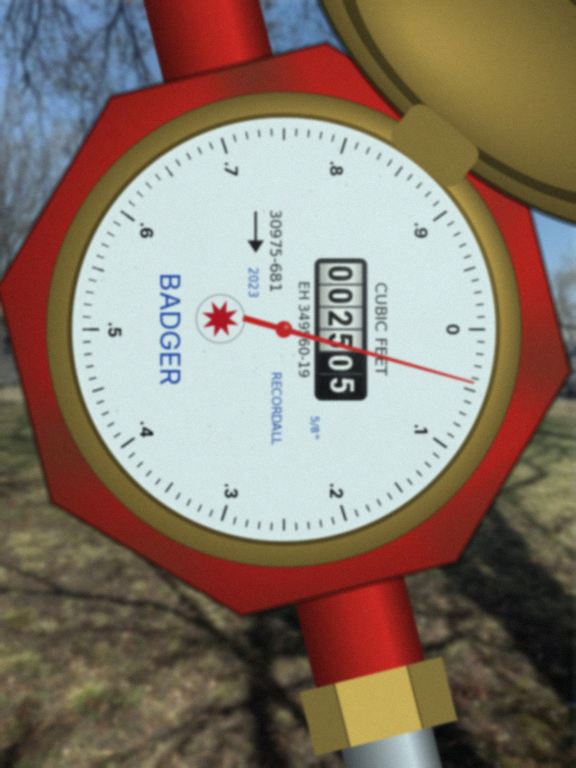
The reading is value=2505.04 unit=ft³
